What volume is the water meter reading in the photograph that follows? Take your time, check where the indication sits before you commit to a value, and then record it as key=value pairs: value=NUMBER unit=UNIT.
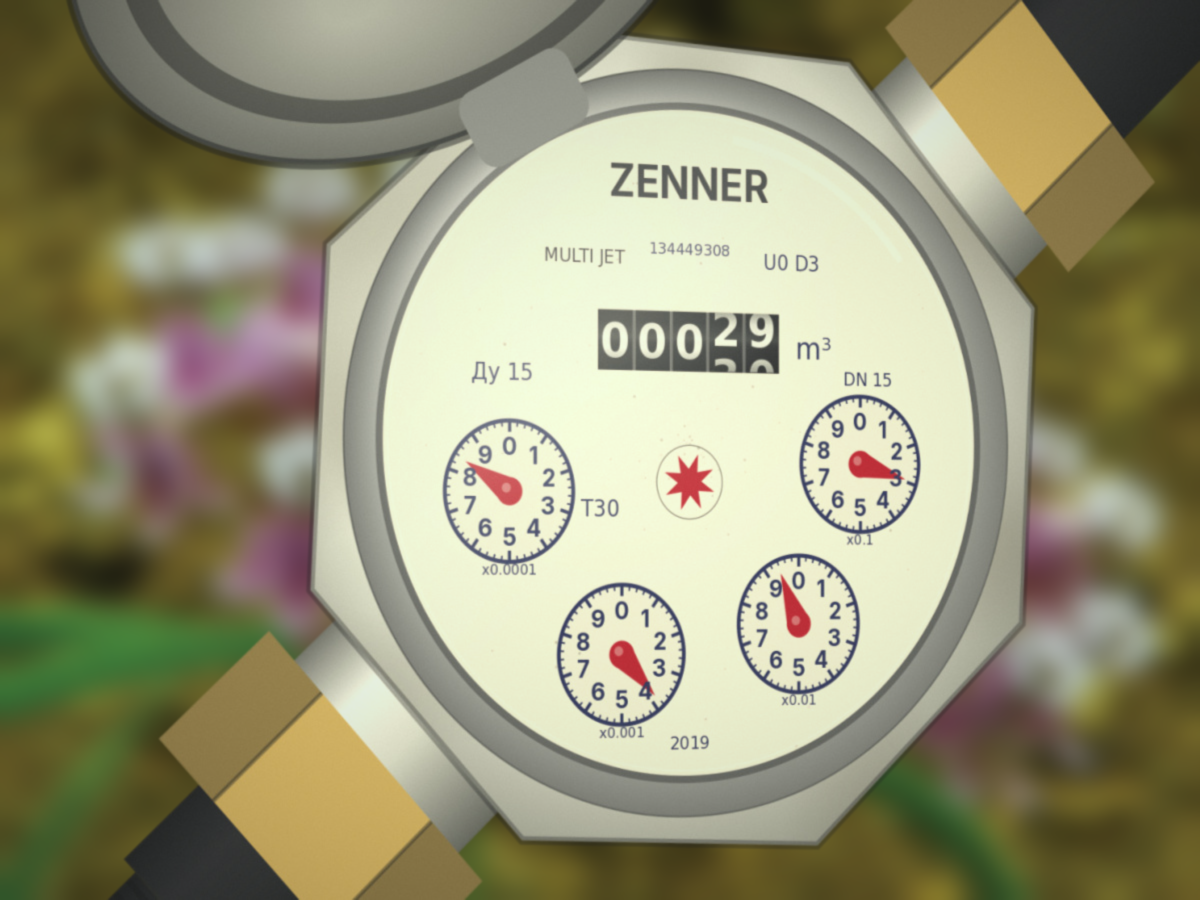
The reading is value=29.2938 unit=m³
